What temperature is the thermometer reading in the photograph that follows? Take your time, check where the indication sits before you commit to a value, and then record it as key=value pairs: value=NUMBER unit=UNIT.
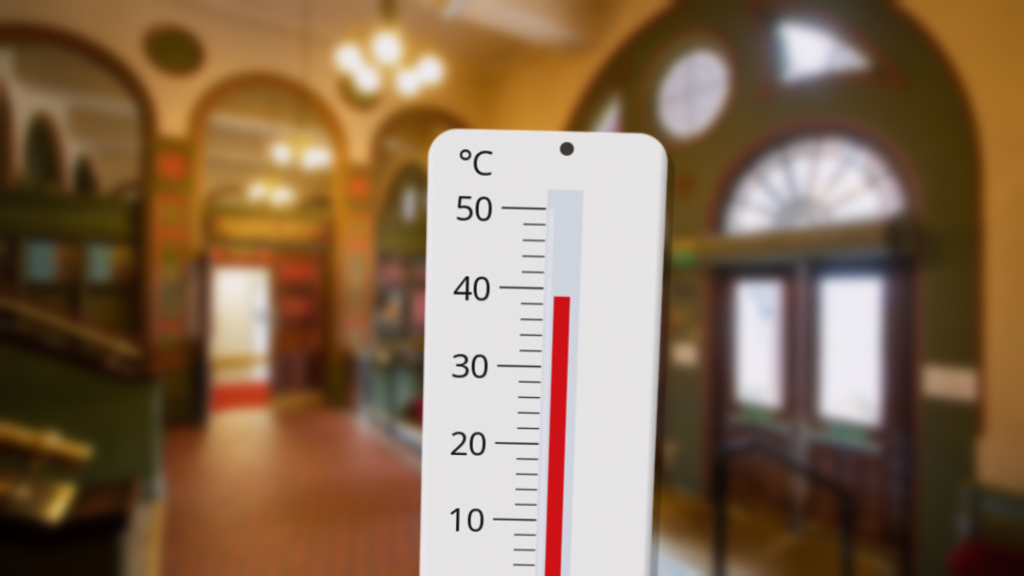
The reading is value=39 unit=°C
